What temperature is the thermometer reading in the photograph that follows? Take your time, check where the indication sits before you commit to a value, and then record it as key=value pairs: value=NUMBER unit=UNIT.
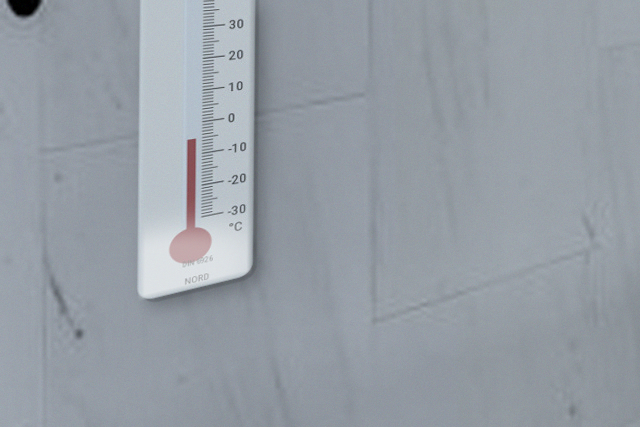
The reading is value=-5 unit=°C
